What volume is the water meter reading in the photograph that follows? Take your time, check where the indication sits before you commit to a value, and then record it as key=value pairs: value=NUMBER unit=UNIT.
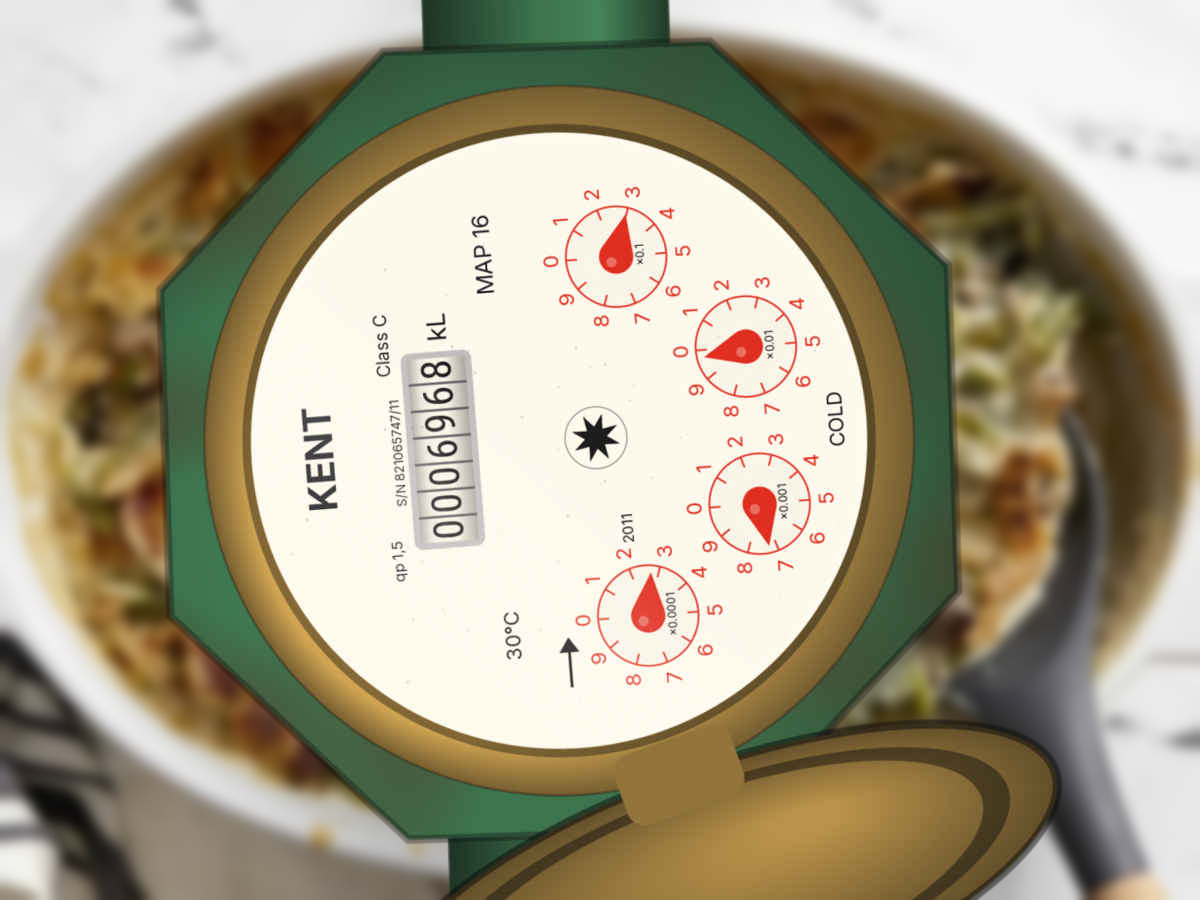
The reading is value=6968.2972 unit=kL
